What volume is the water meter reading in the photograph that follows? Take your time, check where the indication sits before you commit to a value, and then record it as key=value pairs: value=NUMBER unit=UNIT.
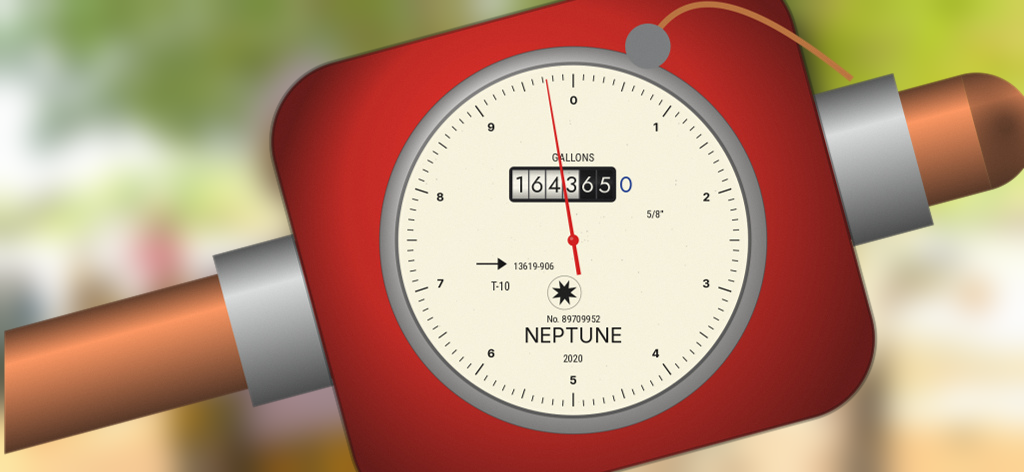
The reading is value=1643649.7 unit=gal
